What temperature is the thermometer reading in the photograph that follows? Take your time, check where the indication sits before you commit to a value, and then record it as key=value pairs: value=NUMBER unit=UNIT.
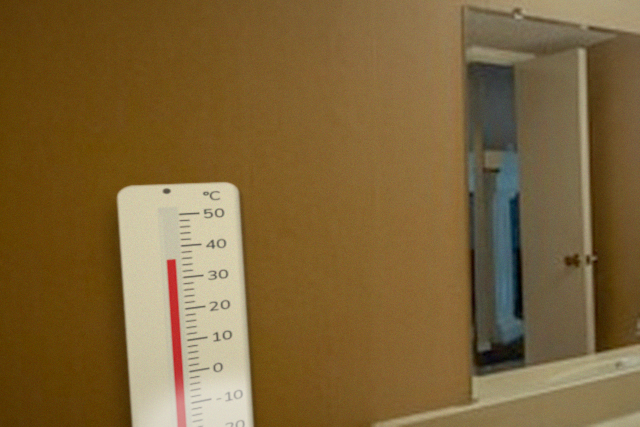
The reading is value=36 unit=°C
